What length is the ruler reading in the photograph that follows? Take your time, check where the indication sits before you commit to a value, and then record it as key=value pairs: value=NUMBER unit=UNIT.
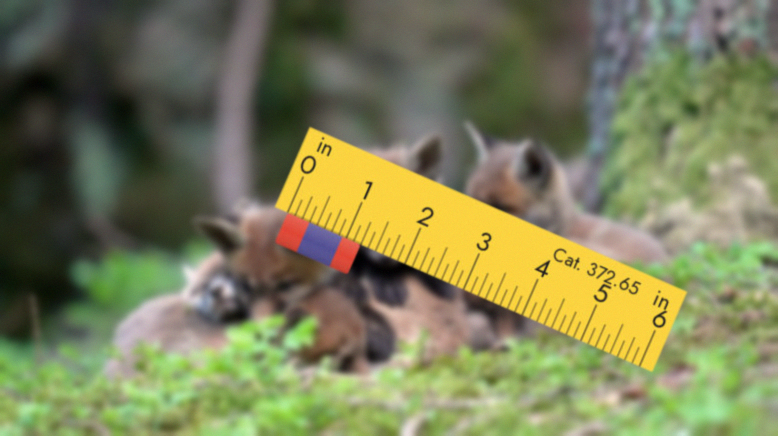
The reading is value=1.25 unit=in
